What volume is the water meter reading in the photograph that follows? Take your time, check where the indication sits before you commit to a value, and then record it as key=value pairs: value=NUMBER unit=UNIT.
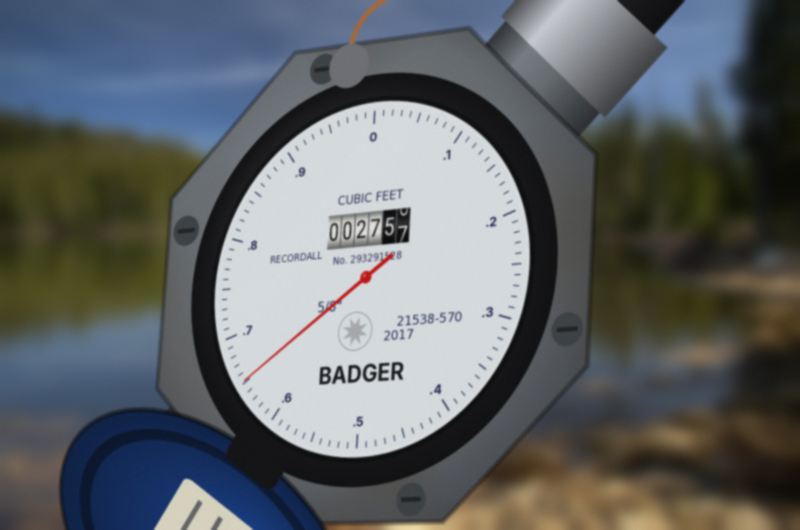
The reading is value=2756.65 unit=ft³
